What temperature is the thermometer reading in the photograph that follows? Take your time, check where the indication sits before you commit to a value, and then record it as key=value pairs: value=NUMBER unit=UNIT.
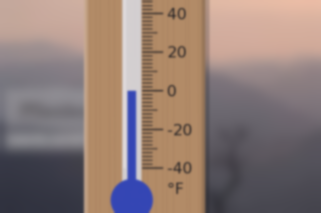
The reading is value=0 unit=°F
